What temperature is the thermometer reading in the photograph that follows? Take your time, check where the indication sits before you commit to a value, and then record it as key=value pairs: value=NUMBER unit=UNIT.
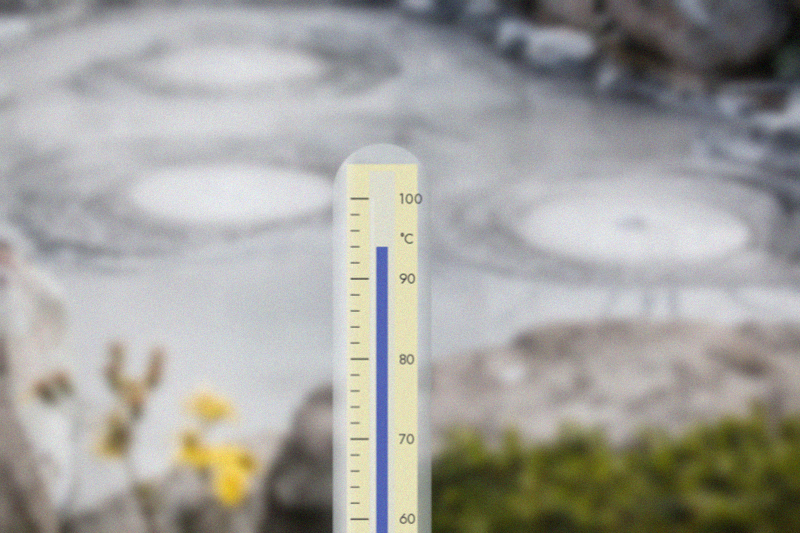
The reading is value=94 unit=°C
